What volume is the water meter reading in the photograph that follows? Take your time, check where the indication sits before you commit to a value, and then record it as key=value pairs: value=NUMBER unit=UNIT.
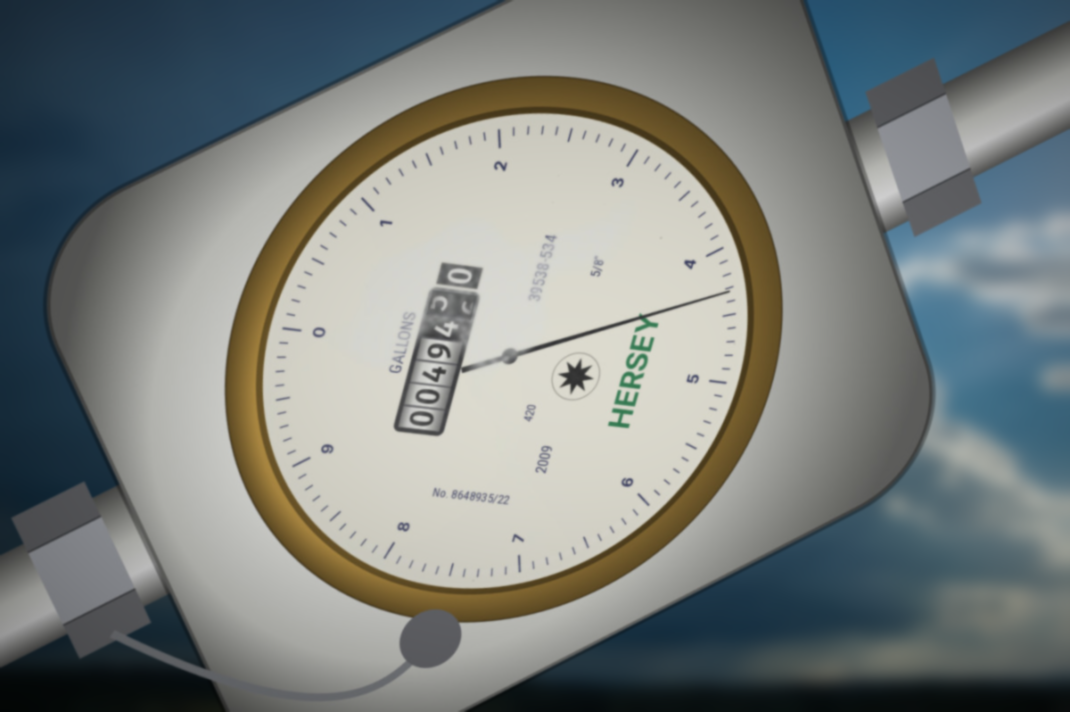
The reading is value=49454.3 unit=gal
